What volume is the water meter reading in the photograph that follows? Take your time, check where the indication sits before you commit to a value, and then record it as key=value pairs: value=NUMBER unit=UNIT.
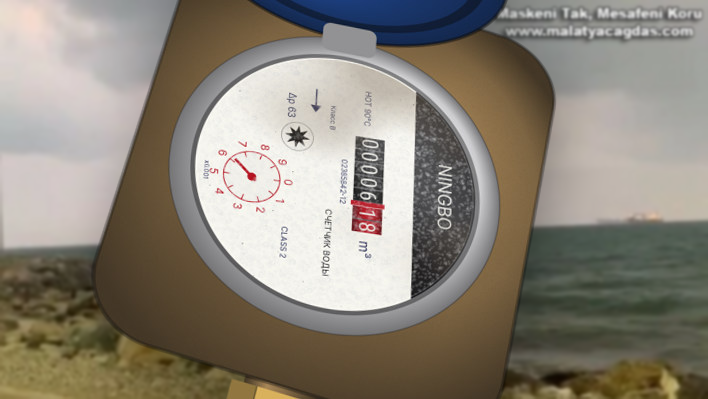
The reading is value=6.186 unit=m³
